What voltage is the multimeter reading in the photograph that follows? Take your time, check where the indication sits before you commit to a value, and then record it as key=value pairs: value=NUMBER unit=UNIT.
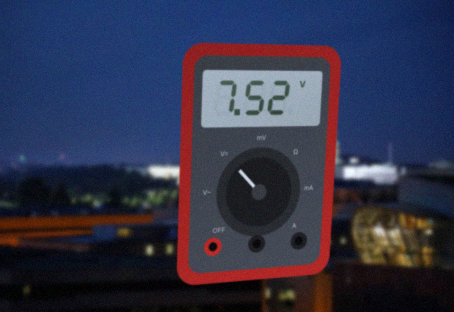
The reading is value=7.52 unit=V
